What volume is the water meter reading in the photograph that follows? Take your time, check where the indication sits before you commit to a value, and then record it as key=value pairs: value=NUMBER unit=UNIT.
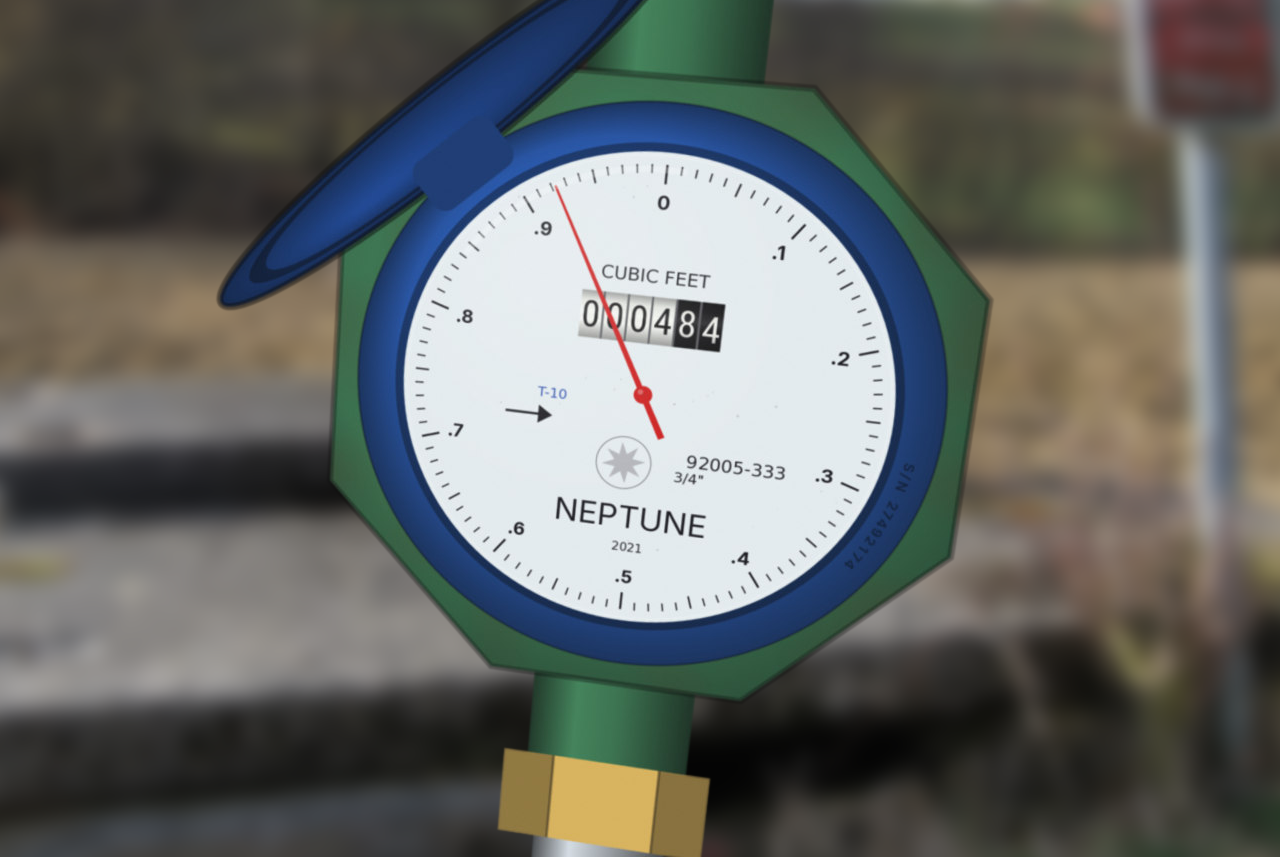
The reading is value=483.92 unit=ft³
